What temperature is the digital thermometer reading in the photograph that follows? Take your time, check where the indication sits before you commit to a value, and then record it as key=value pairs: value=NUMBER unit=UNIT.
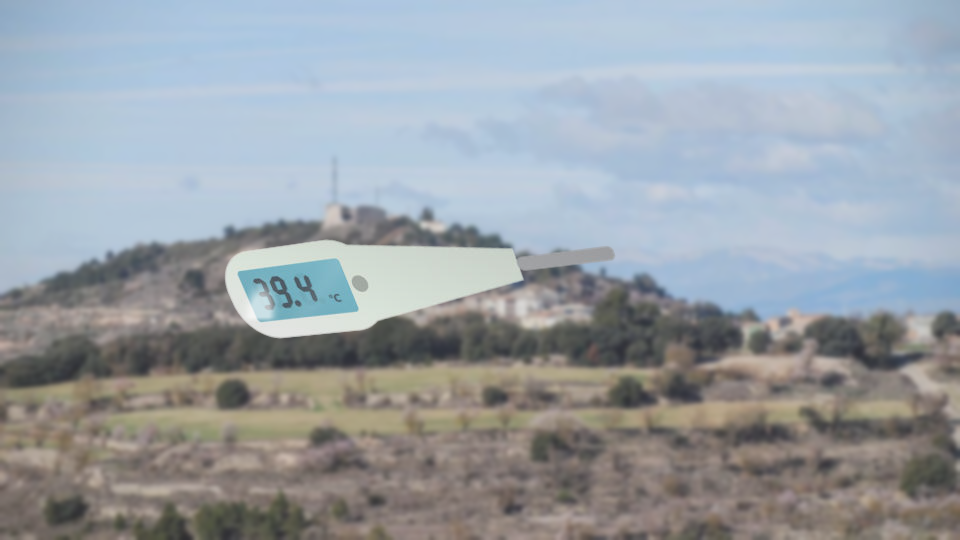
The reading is value=39.4 unit=°C
